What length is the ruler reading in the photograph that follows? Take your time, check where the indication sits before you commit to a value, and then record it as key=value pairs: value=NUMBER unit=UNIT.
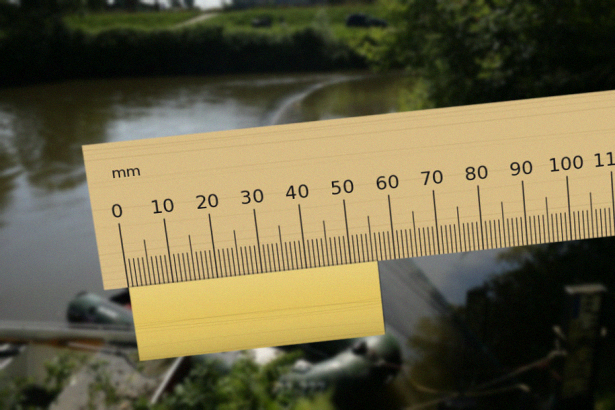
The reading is value=56 unit=mm
